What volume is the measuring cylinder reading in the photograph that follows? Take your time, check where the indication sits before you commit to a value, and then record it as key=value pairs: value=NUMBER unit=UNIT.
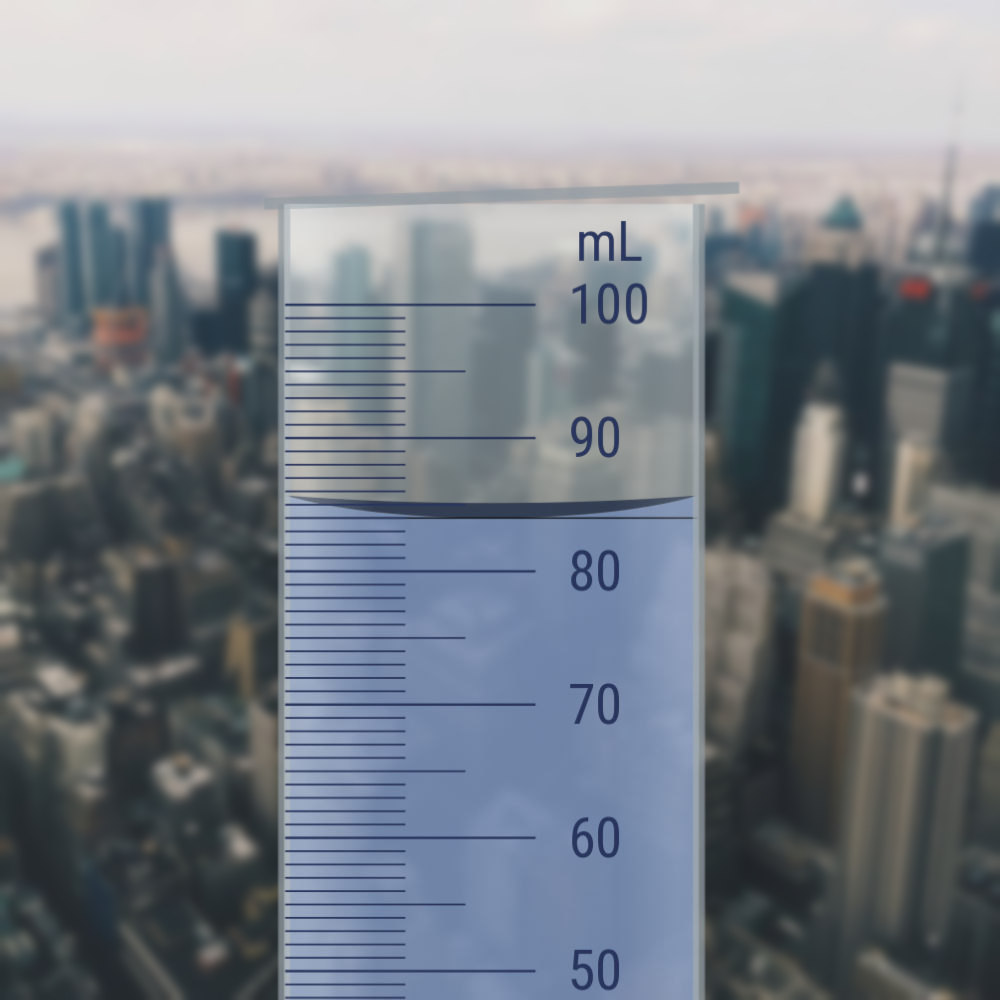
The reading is value=84 unit=mL
